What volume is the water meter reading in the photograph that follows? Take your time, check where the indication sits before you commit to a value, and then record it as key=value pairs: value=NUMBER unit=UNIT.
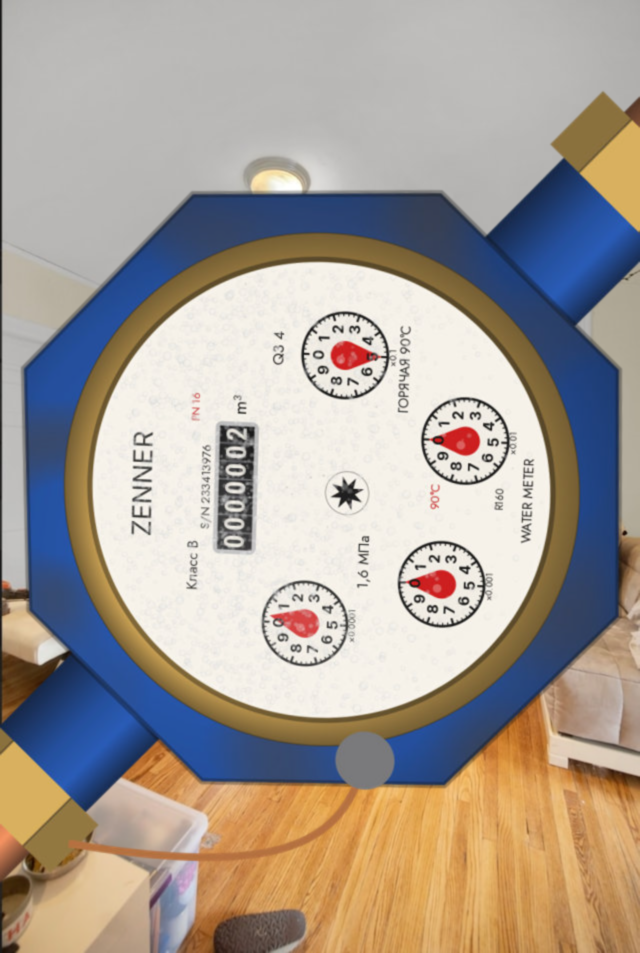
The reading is value=2.5000 unit=m³
